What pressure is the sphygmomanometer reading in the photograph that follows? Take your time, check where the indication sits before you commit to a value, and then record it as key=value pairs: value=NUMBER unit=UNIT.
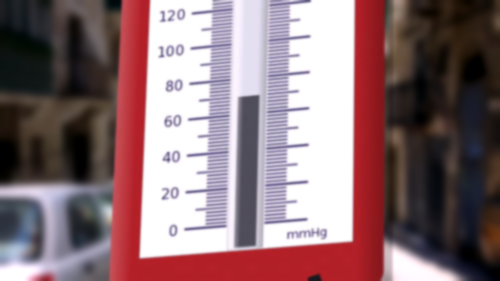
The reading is value=70 unit=mmHg
